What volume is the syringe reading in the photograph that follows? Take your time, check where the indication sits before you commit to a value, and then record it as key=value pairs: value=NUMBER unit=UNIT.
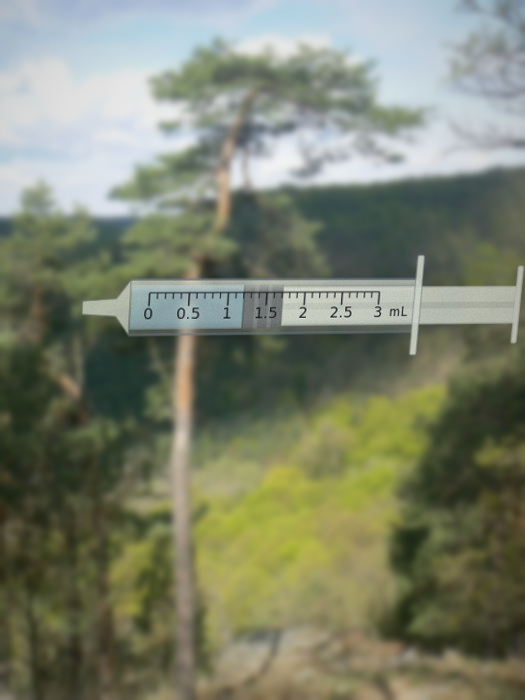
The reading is value=1.2 unit=mL
